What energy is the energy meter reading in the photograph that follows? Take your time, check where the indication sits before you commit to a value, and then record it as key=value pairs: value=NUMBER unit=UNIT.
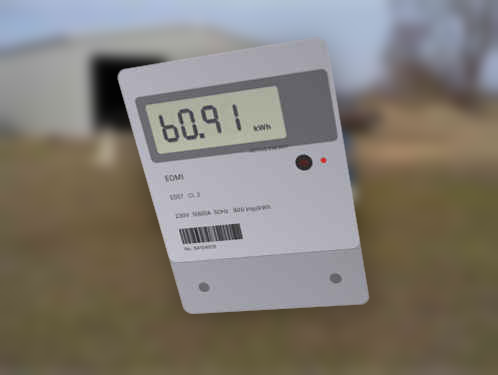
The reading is value=60.91 unit=kWh
